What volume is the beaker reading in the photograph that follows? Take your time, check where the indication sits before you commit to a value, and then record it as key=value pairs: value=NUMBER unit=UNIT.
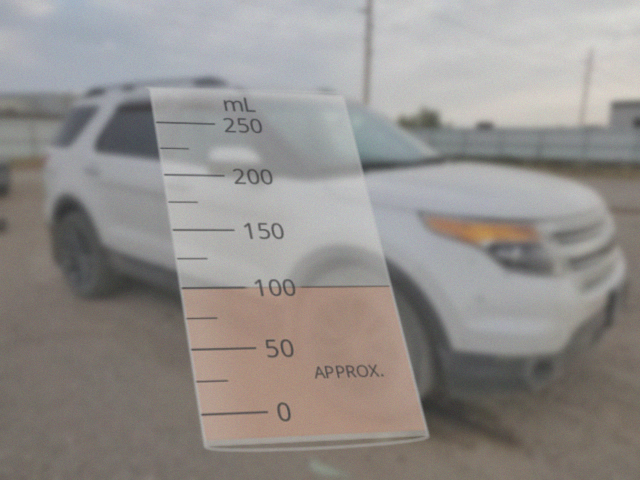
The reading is value=100 unit=mL
